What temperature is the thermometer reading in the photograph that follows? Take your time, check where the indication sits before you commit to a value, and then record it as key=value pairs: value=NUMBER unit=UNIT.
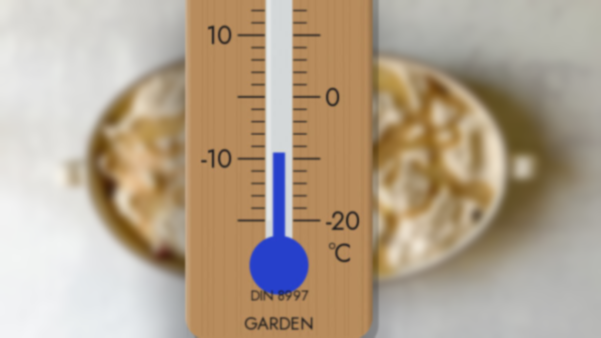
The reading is value=-9 unit=°C
